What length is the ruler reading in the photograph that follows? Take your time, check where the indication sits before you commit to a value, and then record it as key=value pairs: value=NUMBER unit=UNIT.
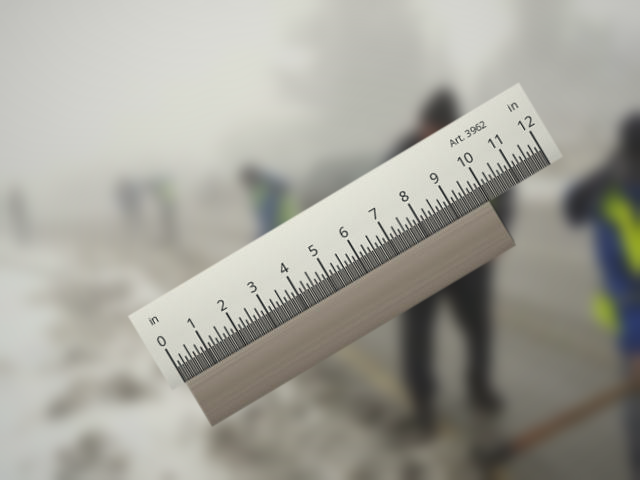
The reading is value=10 unit=in
